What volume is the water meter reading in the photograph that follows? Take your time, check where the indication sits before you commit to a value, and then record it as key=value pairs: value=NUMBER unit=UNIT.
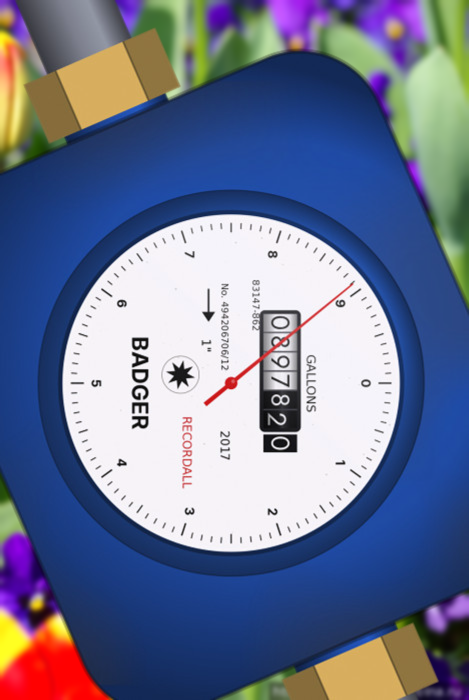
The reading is value=897818.9 unit=gal
